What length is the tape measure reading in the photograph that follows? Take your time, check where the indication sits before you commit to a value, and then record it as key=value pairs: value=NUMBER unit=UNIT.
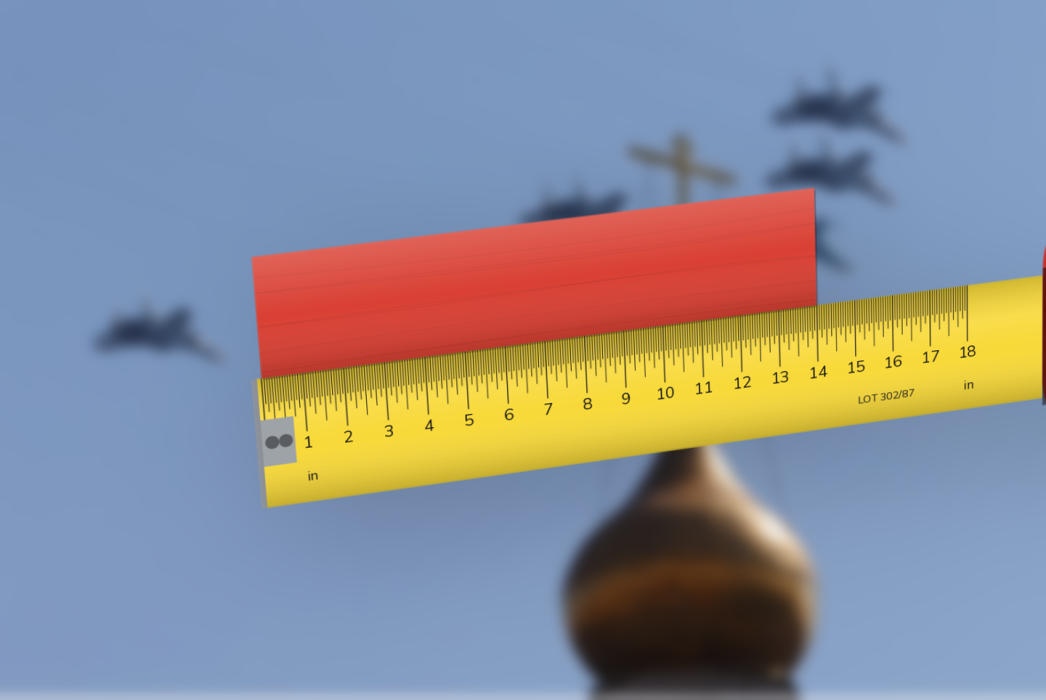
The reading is value=14 unit=in
